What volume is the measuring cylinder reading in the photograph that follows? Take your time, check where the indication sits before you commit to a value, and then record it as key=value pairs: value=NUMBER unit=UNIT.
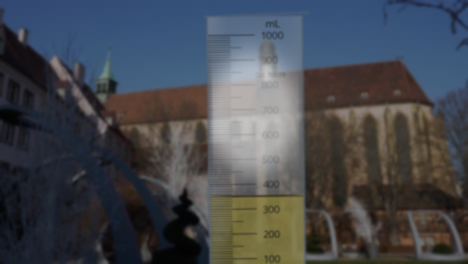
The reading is value=350 unit=mL
